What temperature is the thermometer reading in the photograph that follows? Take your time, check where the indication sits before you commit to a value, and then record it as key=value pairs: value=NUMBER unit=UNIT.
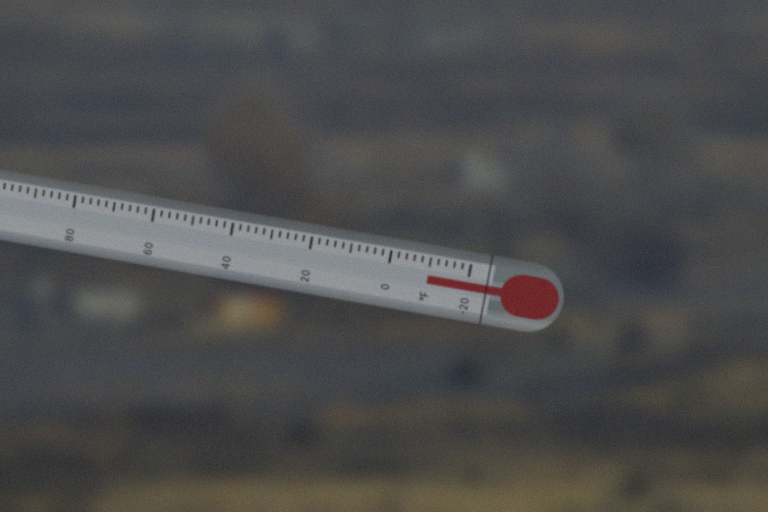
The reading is value=-10 unit=°F
